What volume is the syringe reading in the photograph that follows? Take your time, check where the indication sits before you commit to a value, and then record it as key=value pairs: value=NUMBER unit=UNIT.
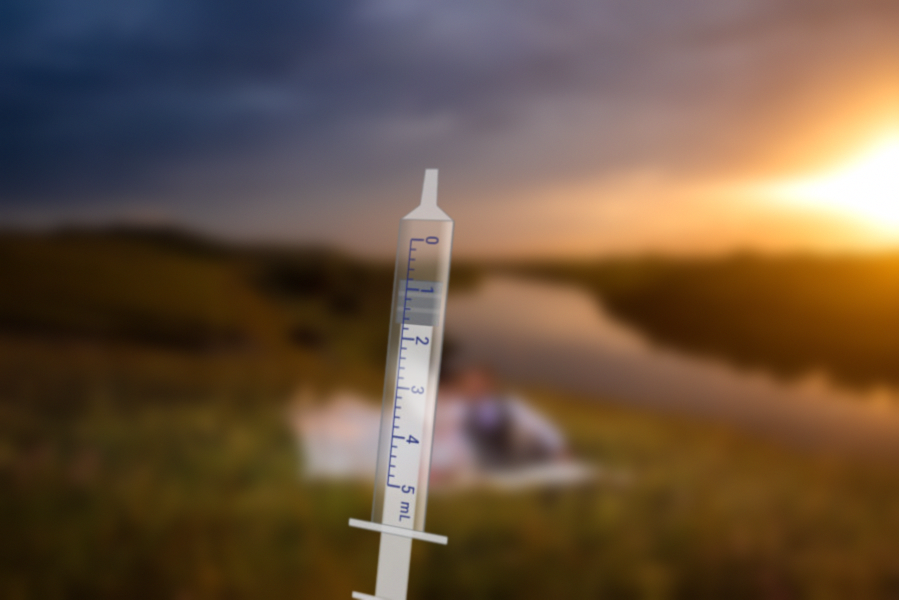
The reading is value=0.8 unit=mL
